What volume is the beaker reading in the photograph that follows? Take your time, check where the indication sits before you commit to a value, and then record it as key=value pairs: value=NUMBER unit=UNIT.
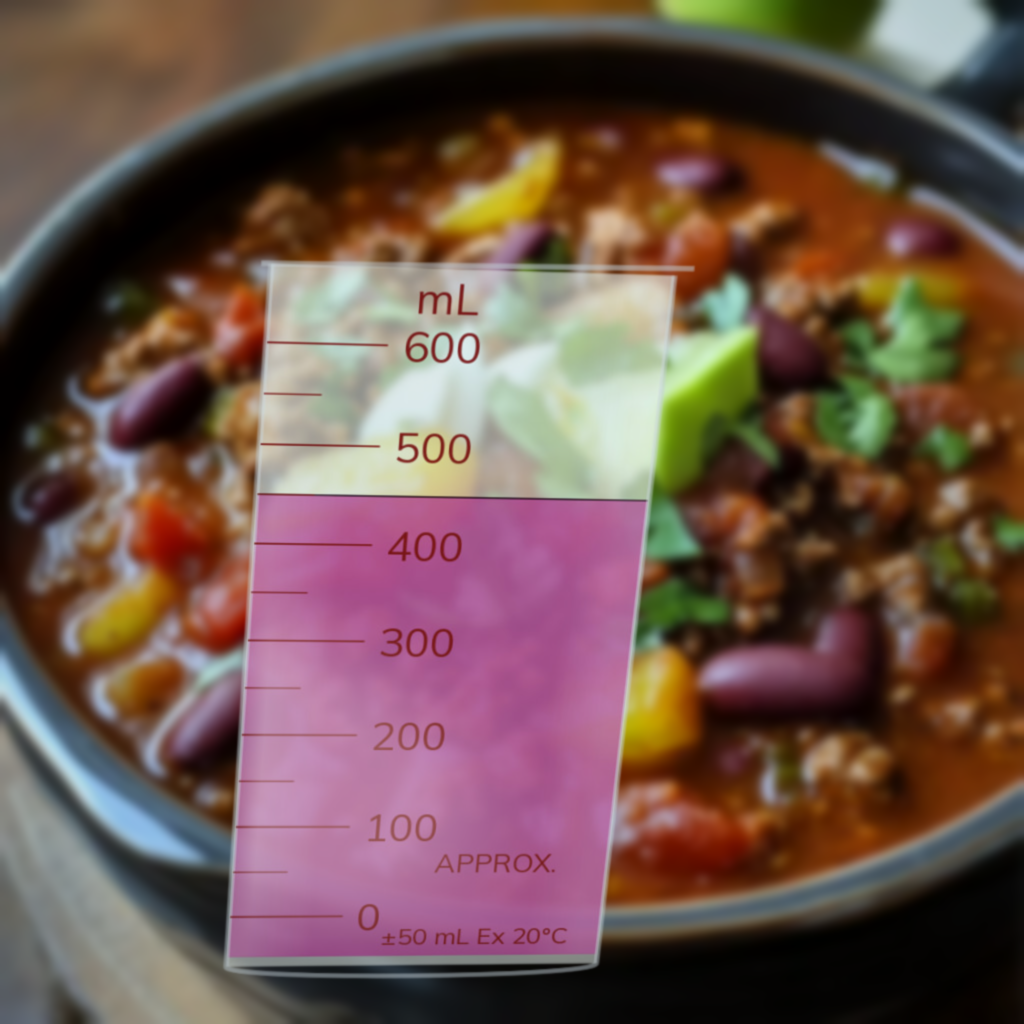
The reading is value=450 unit=mL
